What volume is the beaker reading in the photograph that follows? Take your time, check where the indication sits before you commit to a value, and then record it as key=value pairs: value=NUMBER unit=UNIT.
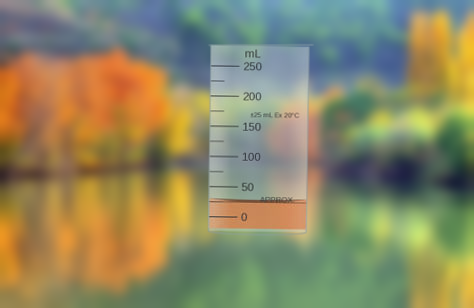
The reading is value=25 unit=mL
